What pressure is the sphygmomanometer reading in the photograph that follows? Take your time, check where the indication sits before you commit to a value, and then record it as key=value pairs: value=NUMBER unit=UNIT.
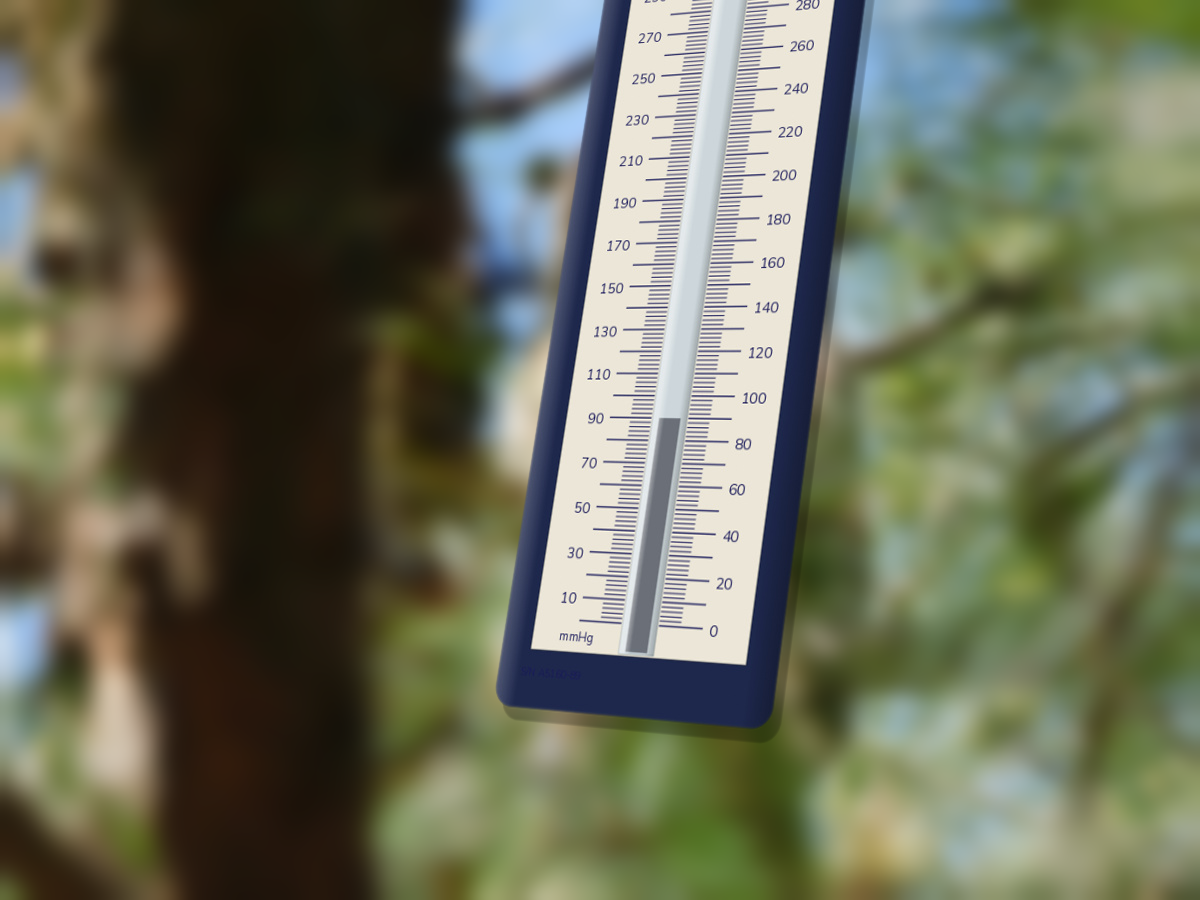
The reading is value=90 unit=mmHg
